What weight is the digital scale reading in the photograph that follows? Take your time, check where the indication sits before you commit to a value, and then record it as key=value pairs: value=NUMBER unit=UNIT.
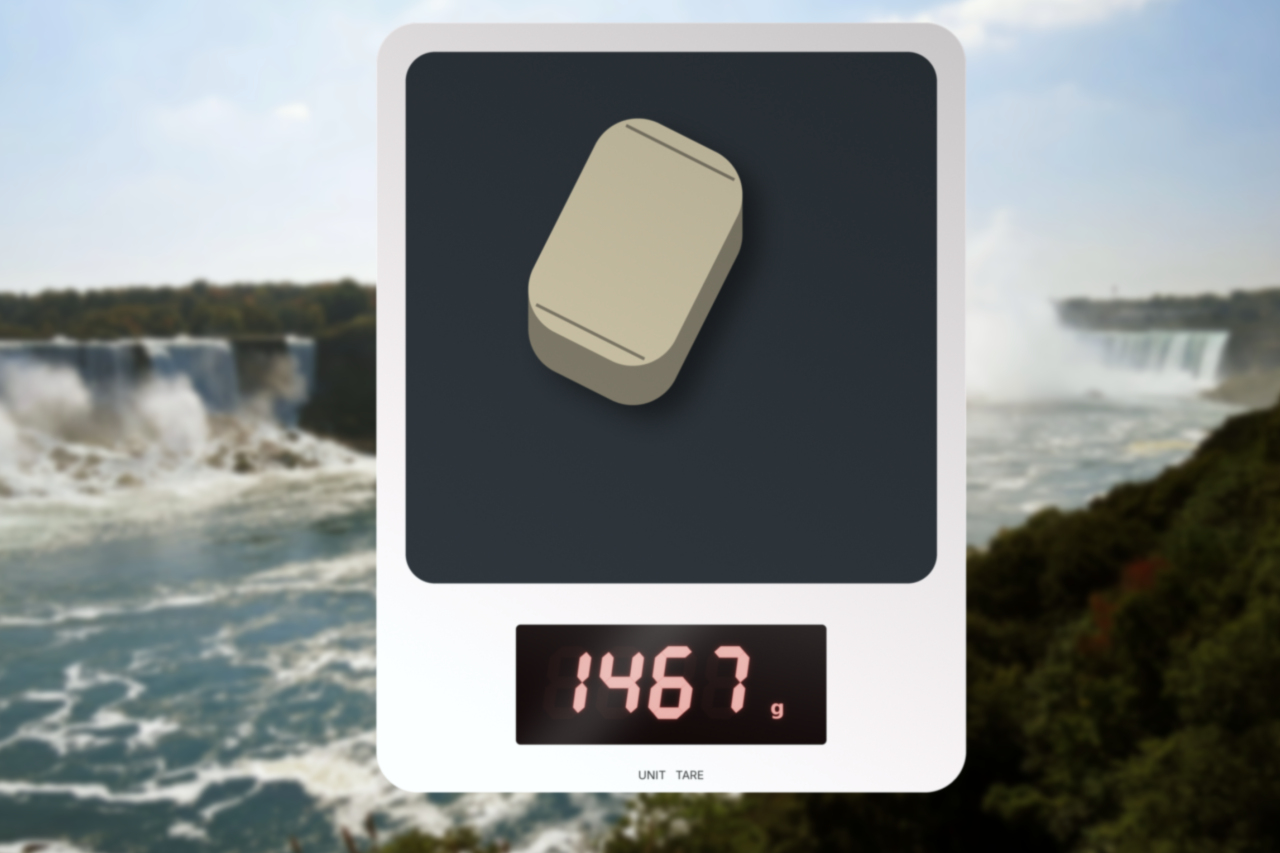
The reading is value=1467 unit=g
